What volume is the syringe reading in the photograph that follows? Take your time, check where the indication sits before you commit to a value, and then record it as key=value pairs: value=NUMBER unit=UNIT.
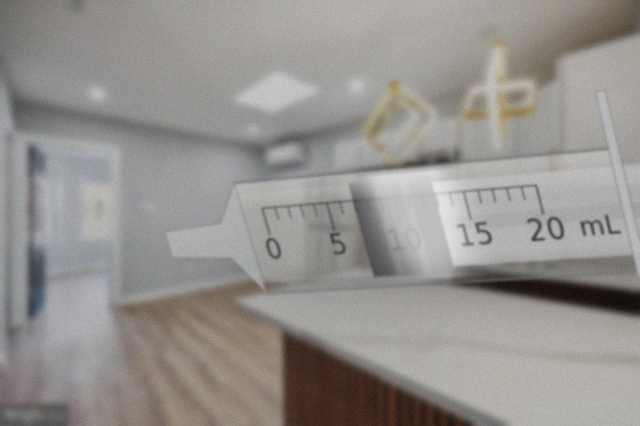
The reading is value=7 unit=mL
